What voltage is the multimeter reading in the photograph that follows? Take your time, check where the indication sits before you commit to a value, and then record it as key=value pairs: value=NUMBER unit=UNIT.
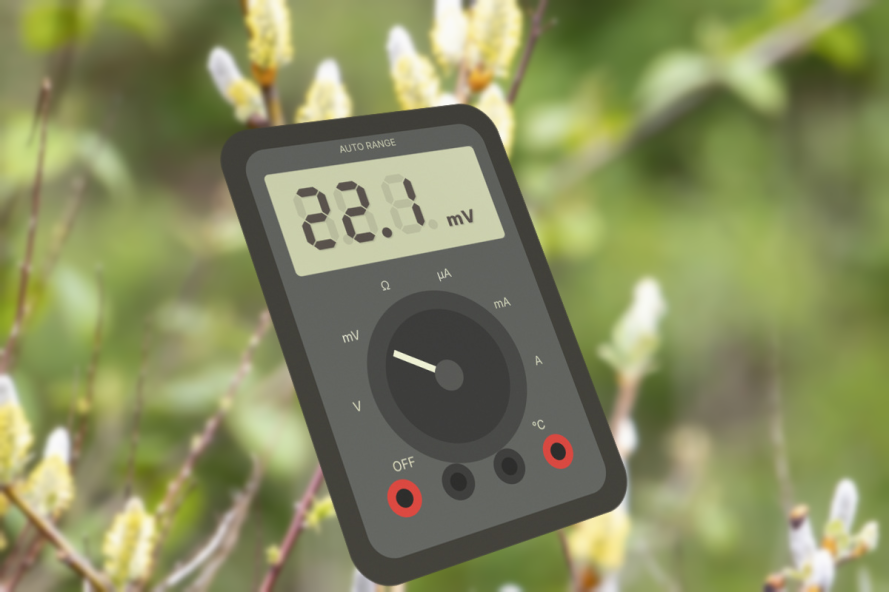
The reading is value=22.1 unit=mV
